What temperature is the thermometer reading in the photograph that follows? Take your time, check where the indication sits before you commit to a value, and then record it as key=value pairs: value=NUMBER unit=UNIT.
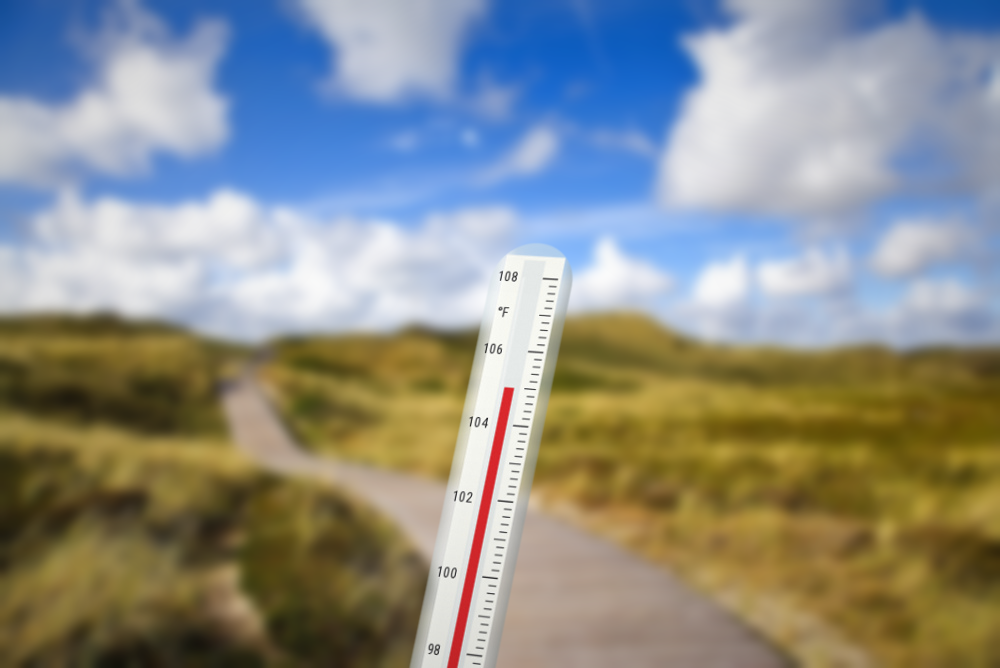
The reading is value=105 unit=°F
